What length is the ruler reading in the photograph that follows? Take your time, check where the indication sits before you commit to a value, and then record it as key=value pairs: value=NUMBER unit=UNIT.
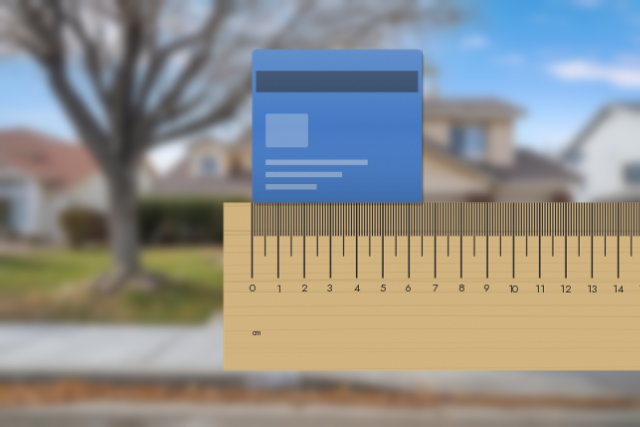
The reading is value=6.5 unit=cm
